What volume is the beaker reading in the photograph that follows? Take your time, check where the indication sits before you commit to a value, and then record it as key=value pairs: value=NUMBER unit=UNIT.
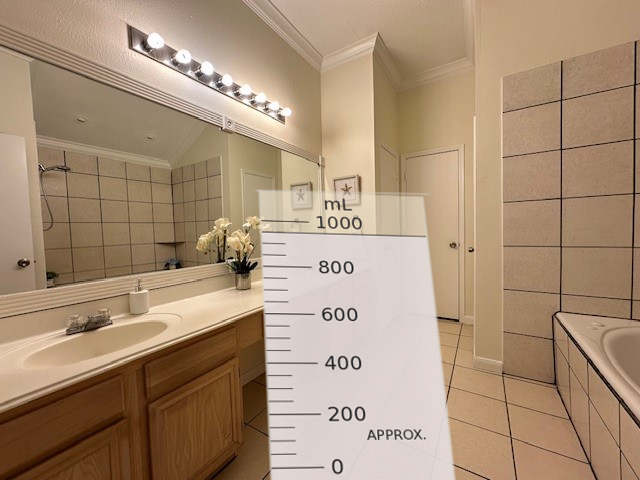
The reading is value=950 unit=mL
